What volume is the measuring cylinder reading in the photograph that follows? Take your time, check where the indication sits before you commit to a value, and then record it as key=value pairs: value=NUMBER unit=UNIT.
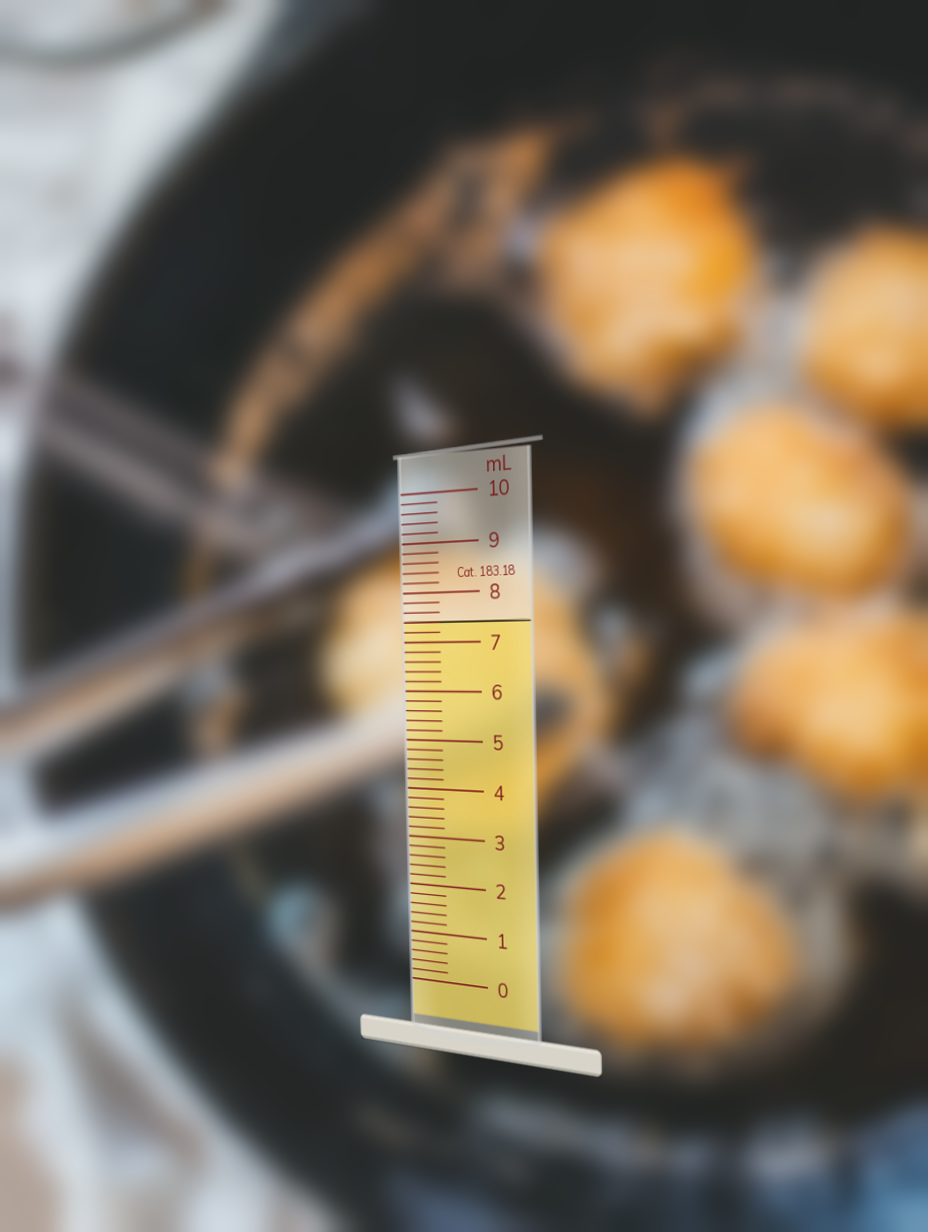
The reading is value=7.4 unit=mL
